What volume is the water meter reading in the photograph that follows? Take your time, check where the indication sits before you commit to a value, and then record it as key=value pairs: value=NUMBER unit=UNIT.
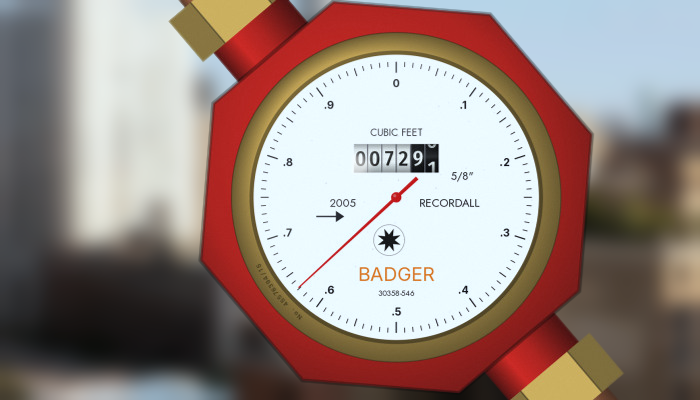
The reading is value=7290.63 unit=ft³
